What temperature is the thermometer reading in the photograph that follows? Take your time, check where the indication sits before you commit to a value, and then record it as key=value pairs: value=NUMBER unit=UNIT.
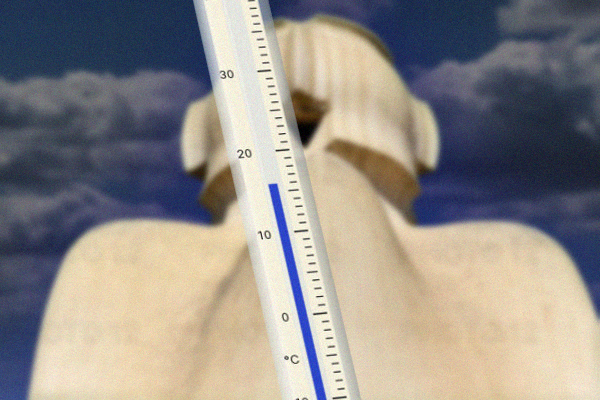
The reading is value=16 unit=°C
